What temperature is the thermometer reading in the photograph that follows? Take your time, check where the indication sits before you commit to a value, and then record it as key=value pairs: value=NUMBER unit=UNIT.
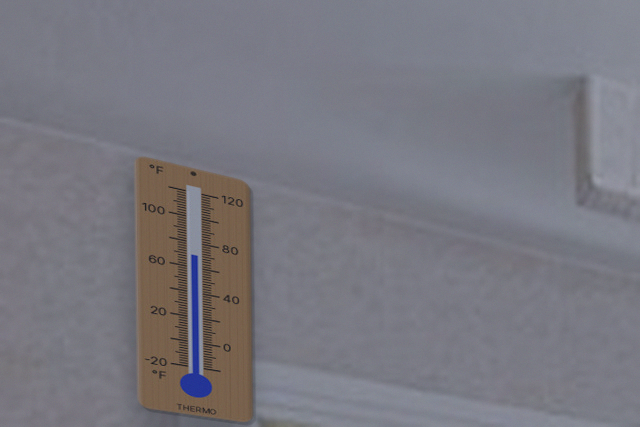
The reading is value=70 unit=°F
